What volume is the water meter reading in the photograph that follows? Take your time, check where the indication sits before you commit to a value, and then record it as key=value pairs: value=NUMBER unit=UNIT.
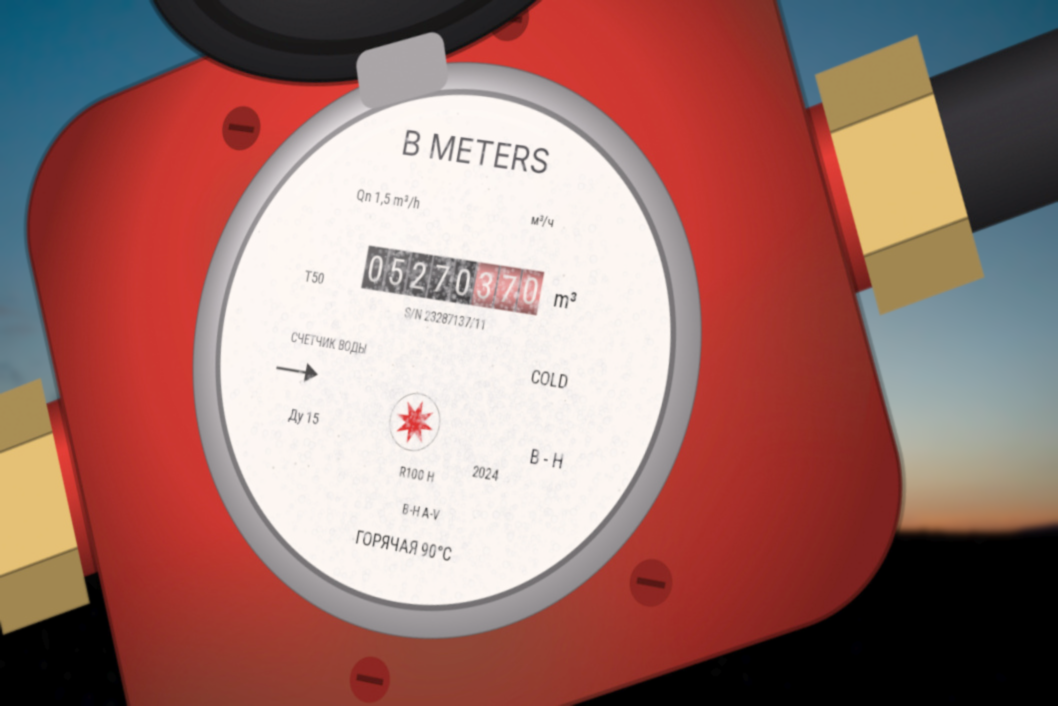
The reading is value=5270.370 unit=m³
